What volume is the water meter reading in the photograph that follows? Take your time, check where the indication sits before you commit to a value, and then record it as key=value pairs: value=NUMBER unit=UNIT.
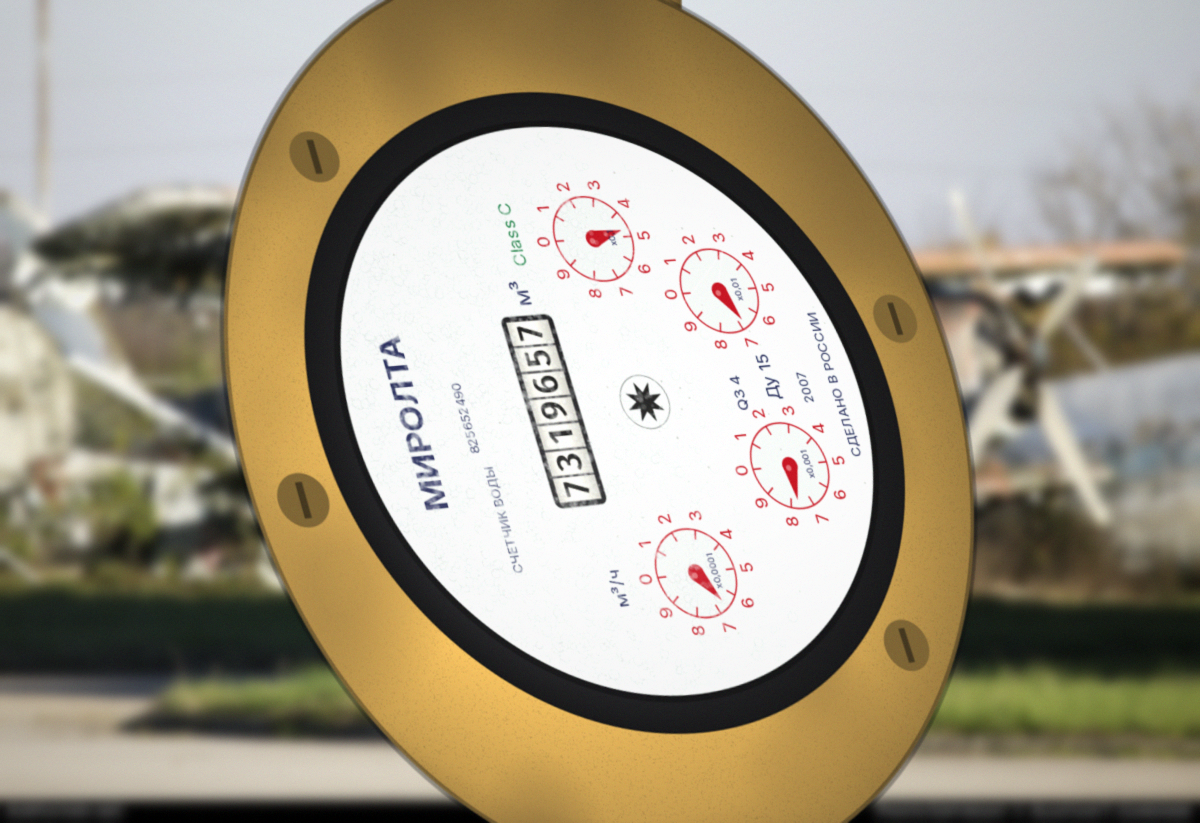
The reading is value=7319657.4676 unit=m³
